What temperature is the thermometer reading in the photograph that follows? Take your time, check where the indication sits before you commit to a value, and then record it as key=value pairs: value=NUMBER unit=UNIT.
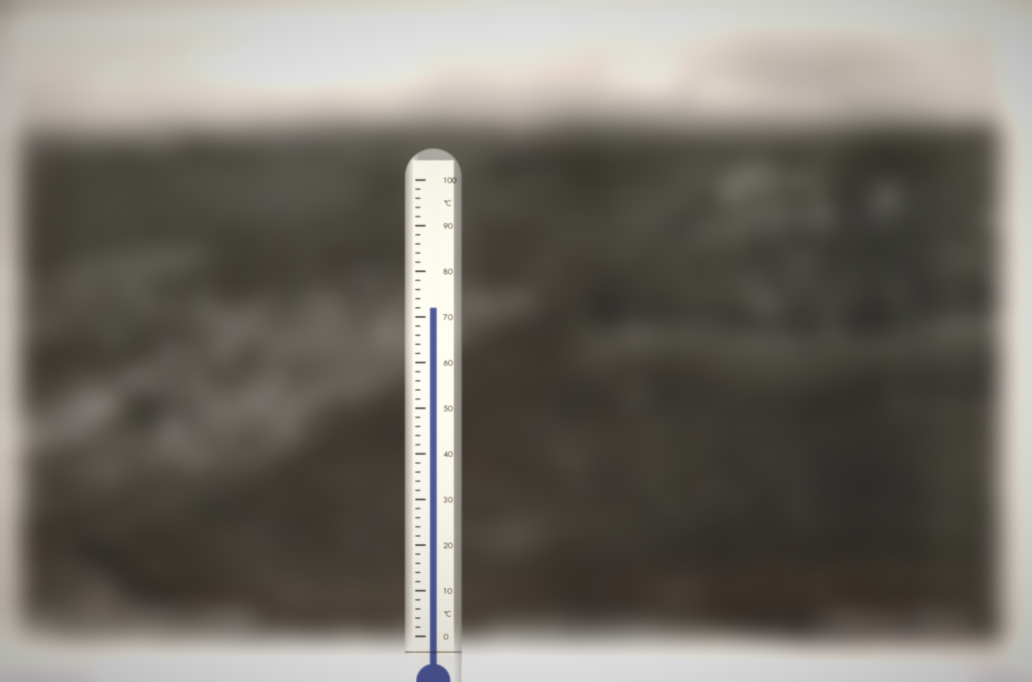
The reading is value=72 unit=°C
